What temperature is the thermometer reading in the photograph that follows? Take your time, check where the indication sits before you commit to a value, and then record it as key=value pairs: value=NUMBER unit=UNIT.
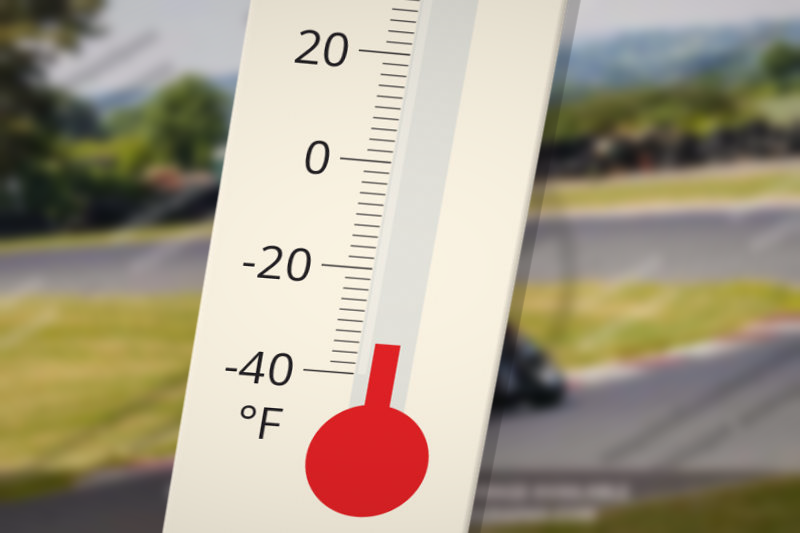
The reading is value=-34 unit=°F
